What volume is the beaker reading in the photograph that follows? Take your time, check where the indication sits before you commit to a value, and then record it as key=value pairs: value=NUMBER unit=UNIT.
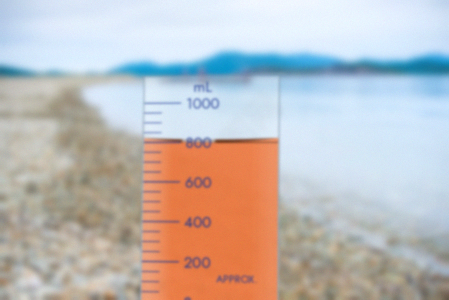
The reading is value=800 unit=mL
